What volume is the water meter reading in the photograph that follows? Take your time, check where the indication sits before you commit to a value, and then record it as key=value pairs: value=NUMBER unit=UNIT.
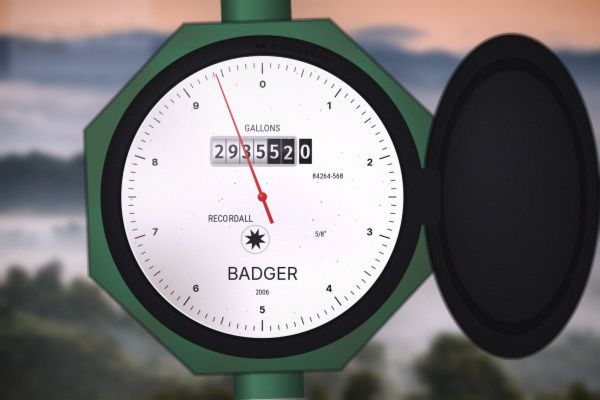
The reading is value=2935519.4 unit=gal
